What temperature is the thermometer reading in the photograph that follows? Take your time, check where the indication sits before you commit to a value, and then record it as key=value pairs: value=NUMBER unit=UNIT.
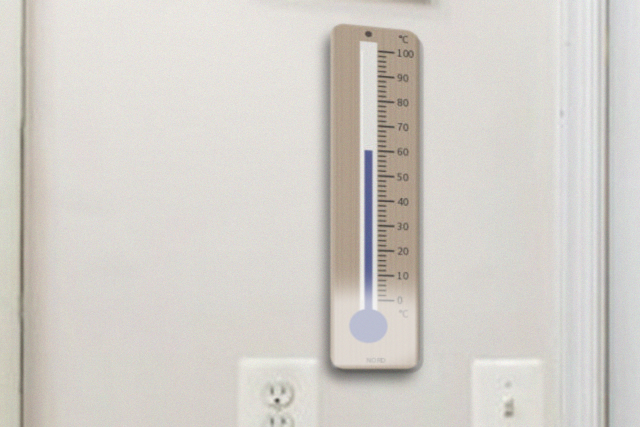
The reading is value=60 unit=°C
